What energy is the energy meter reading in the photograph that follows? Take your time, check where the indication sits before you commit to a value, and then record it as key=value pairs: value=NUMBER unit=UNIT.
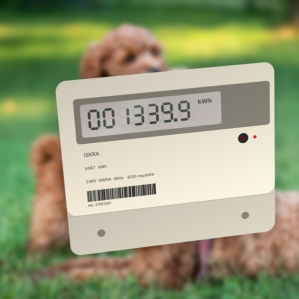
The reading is value=1339.9 unit=kWh
